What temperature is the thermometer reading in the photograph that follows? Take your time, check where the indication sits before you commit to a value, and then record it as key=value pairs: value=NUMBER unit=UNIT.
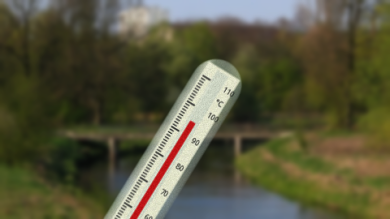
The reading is value=95 unit=°C
